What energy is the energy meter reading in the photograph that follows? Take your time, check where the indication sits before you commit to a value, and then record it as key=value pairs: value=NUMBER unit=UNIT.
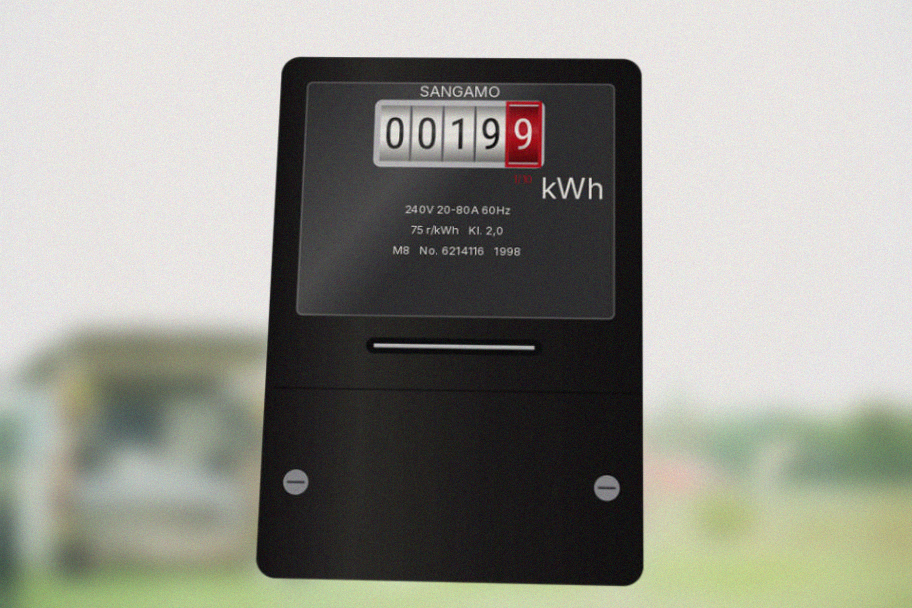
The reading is value=19.9 unit=kWh
